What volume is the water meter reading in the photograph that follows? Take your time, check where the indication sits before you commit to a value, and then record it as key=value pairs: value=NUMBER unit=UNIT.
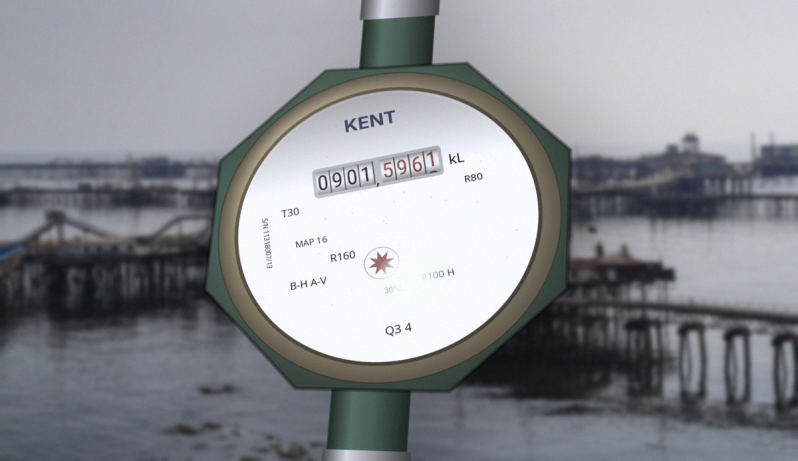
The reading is value=901.5961 unit=kL
